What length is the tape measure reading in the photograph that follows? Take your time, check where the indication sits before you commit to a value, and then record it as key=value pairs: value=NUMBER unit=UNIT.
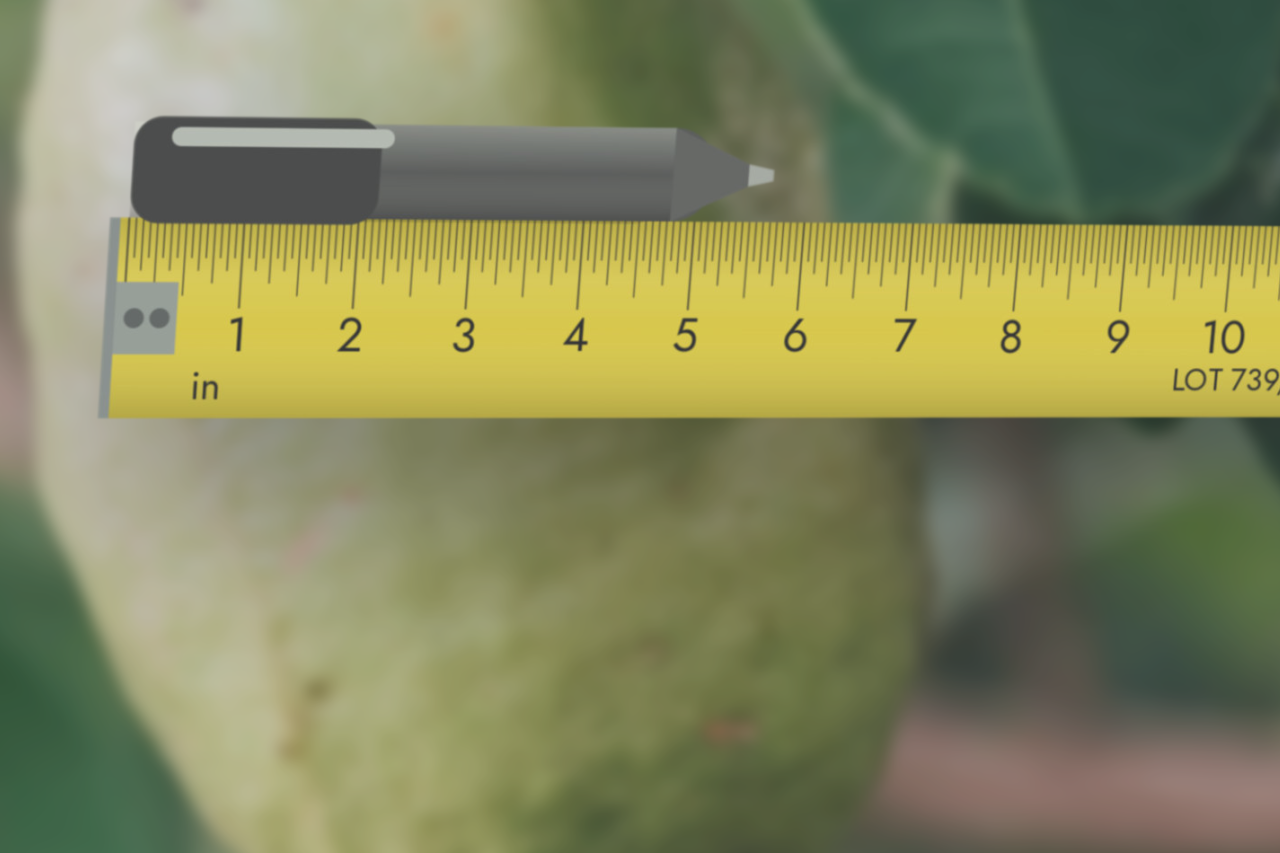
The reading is value=5.6875 unit=in
